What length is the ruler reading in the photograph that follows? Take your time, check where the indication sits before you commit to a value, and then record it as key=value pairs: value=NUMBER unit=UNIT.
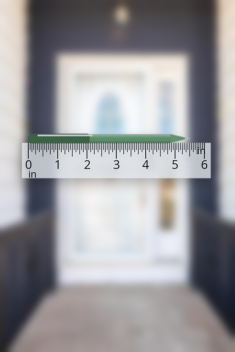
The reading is value=5.5 unit=in
